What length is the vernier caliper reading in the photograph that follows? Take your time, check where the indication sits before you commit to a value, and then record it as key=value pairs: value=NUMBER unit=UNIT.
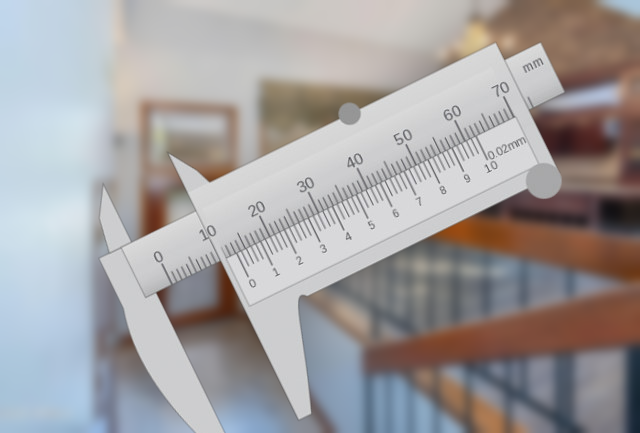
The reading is value=13.2 unit=mm
